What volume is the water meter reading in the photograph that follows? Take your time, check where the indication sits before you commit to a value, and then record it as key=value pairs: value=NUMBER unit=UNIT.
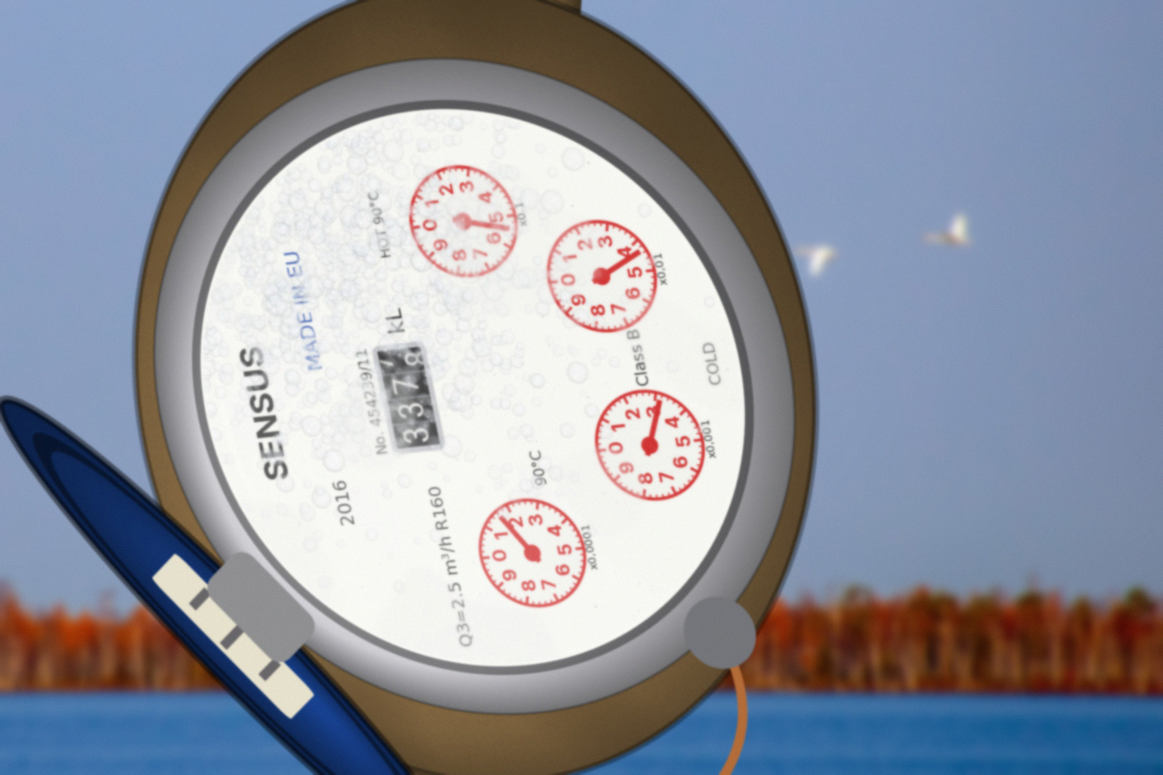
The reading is value=3377.5431 unit=kL
